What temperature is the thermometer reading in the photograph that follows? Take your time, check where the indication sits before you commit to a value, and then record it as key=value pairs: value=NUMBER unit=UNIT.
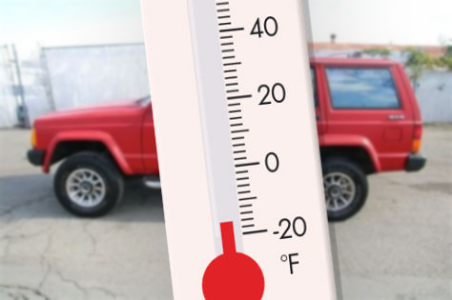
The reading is value=-16 unit=°F
